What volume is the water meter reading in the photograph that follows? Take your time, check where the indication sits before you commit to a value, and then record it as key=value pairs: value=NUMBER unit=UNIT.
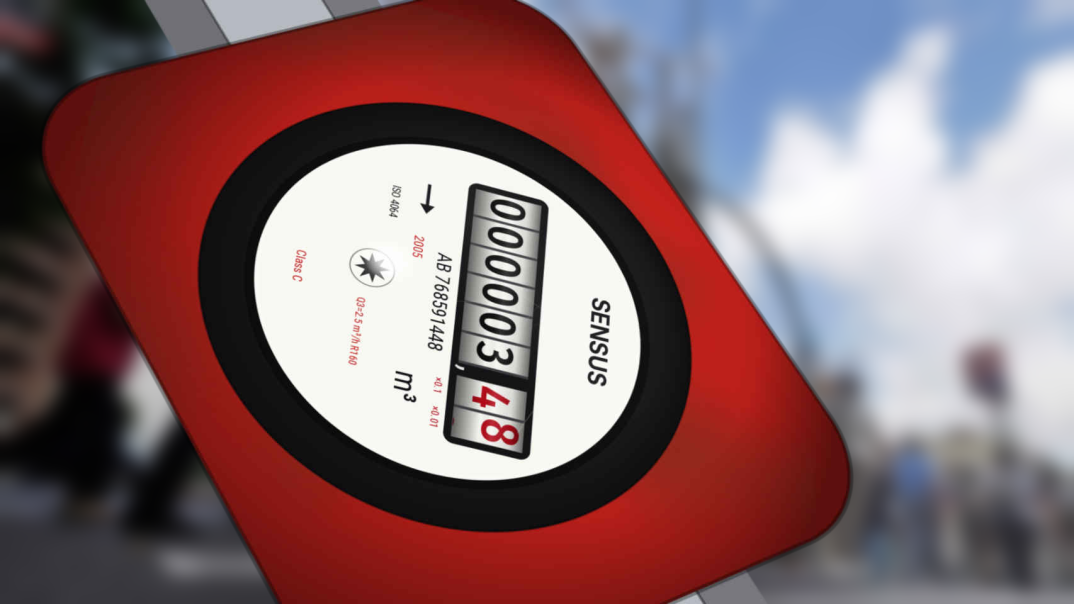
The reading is value=3.48 unit=m³
